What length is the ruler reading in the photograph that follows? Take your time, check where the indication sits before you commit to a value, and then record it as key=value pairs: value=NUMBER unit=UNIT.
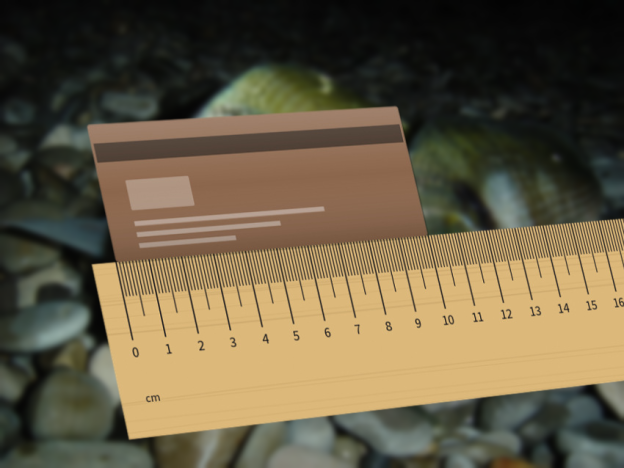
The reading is value=10 unit=cm
